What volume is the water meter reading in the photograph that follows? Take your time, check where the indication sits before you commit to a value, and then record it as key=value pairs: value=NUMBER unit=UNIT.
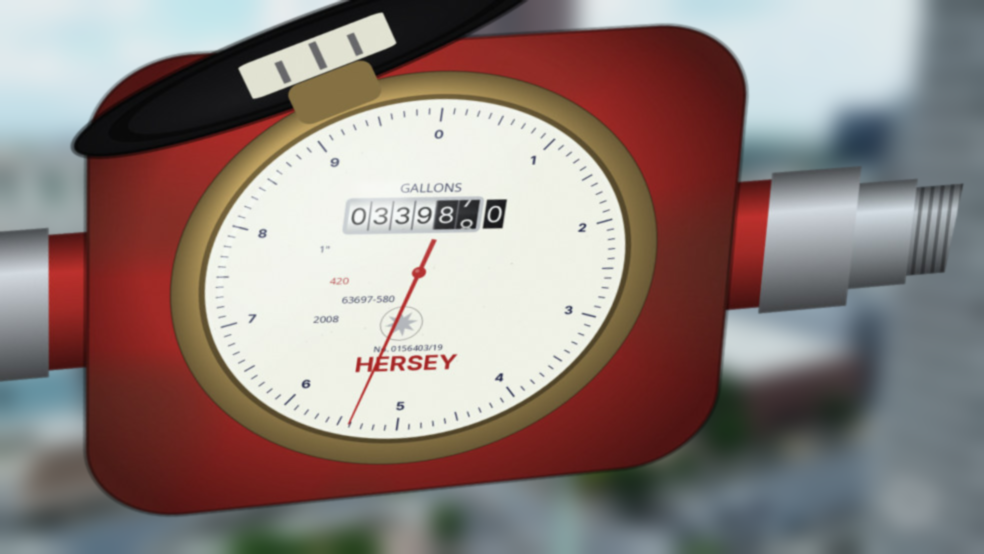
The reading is value=339875.4 unit=gal
